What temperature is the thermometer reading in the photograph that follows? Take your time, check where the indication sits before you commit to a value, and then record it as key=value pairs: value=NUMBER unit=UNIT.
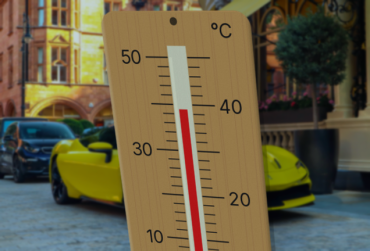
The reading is value=39 unit=°C
